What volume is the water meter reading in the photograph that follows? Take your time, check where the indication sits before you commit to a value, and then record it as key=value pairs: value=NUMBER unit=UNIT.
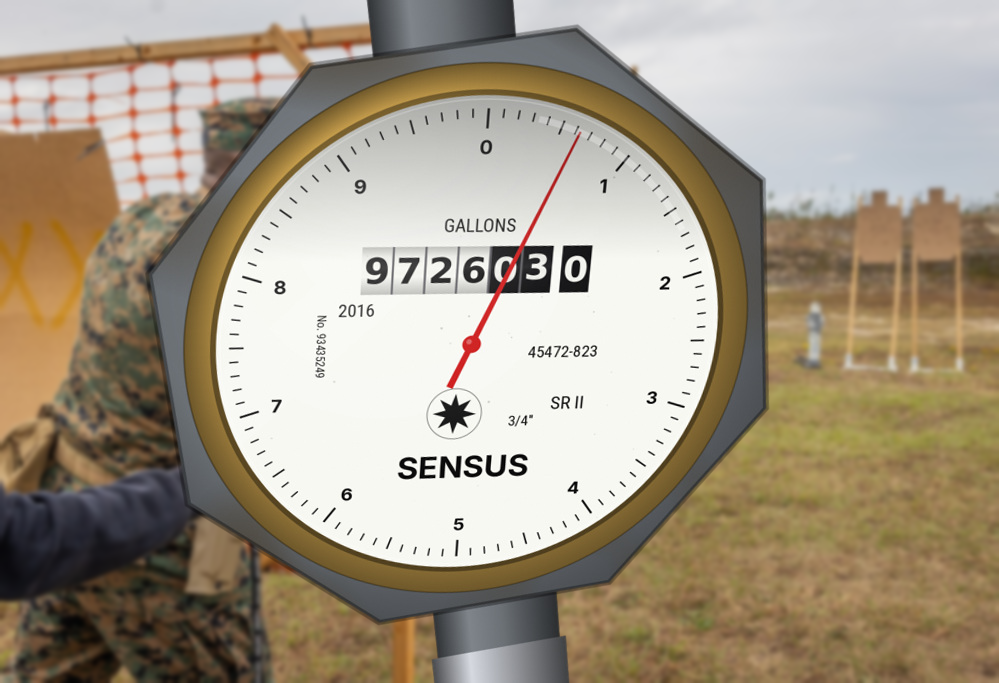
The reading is value=9726030.6 unit=gal
